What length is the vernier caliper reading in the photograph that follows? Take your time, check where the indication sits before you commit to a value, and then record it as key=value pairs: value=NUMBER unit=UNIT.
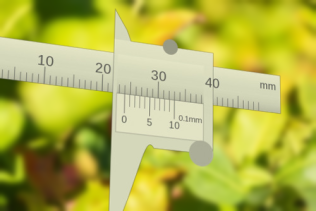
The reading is value=24.0 unit=mm
